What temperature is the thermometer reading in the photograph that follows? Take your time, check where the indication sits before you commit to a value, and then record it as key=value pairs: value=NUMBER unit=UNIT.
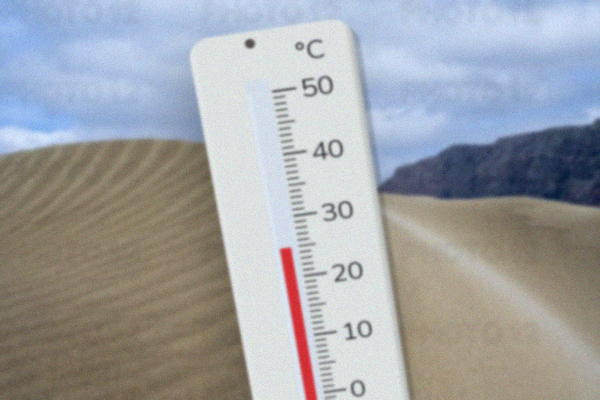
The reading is value=25 unit=°C
